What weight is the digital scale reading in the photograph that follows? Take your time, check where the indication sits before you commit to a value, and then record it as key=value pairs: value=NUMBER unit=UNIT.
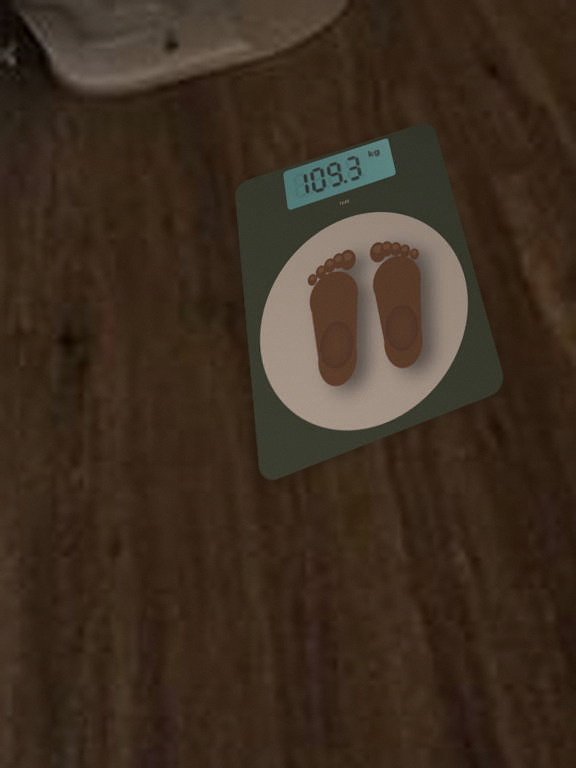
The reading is value=109.3 unit=kg
